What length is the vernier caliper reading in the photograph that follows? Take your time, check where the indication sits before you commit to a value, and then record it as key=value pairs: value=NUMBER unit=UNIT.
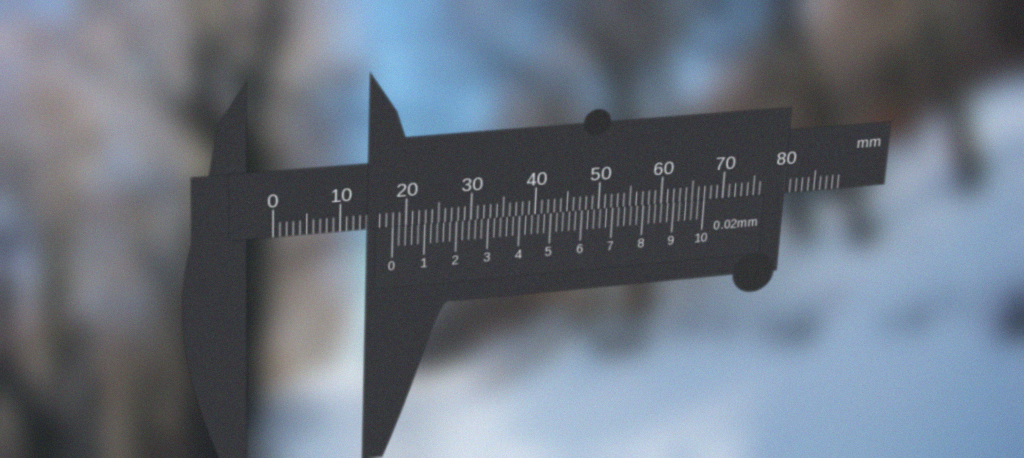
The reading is value=18.0 unit=mm
